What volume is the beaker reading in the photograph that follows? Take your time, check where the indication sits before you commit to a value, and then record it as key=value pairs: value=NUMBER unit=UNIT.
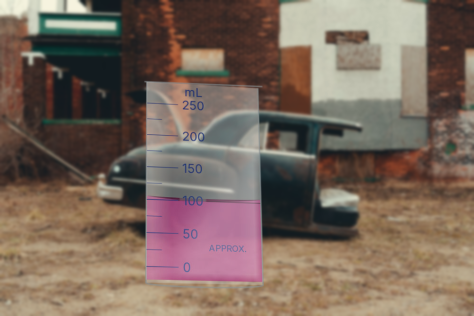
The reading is value=100 unit=mL
